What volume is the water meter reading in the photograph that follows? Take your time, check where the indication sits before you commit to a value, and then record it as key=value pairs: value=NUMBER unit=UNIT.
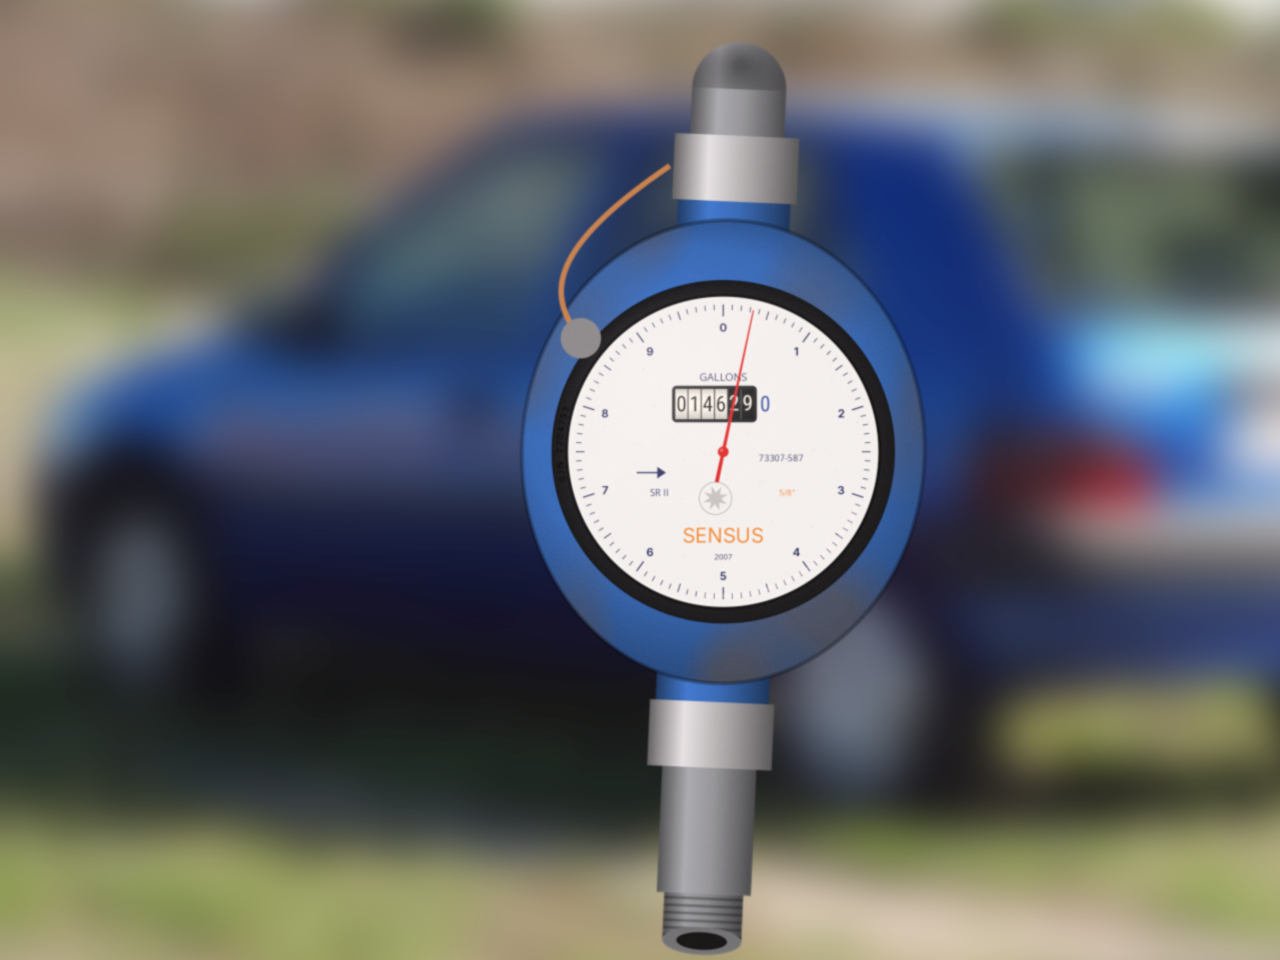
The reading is value=146290.3 unit=gal
